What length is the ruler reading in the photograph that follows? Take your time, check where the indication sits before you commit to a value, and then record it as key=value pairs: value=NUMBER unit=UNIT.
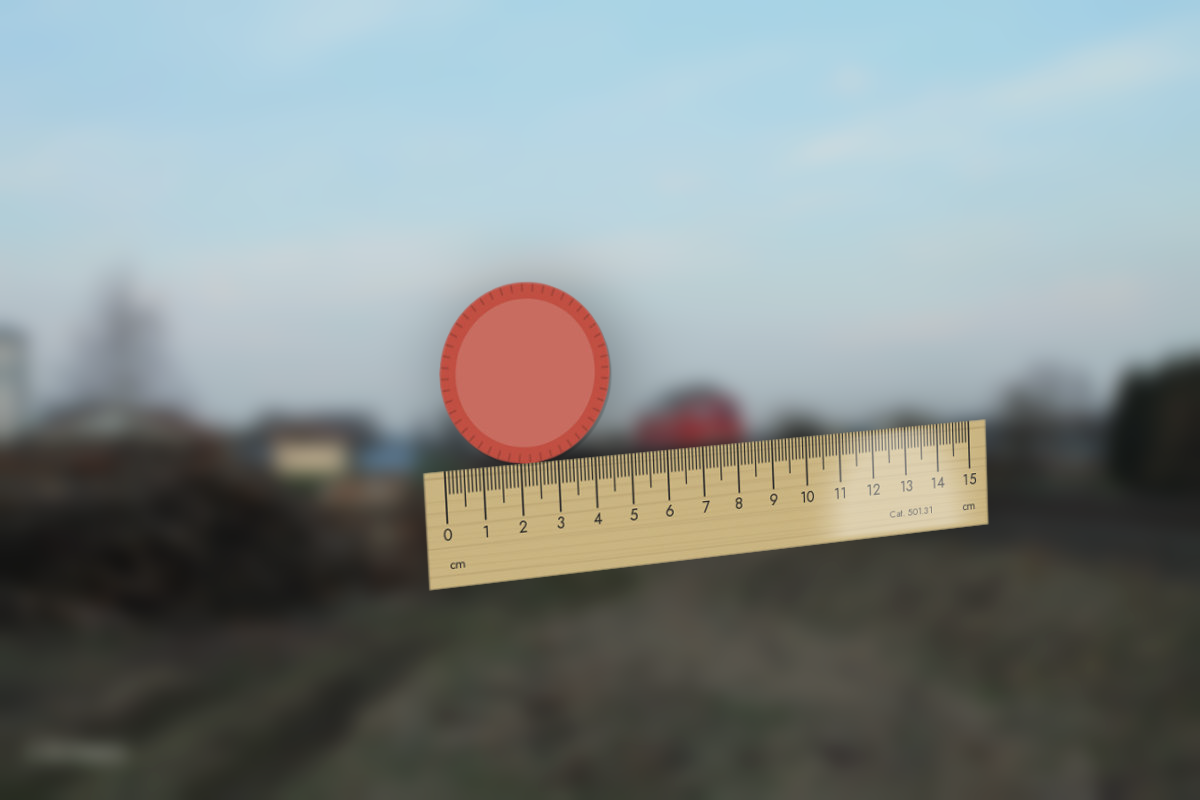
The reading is value=4.5 unit=cm
